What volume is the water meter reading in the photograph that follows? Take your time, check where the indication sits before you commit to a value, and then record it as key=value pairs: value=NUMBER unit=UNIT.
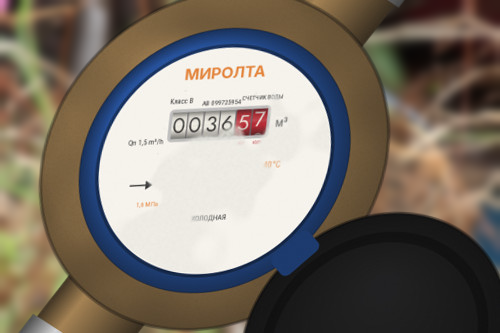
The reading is value=36.57 unit=m³
